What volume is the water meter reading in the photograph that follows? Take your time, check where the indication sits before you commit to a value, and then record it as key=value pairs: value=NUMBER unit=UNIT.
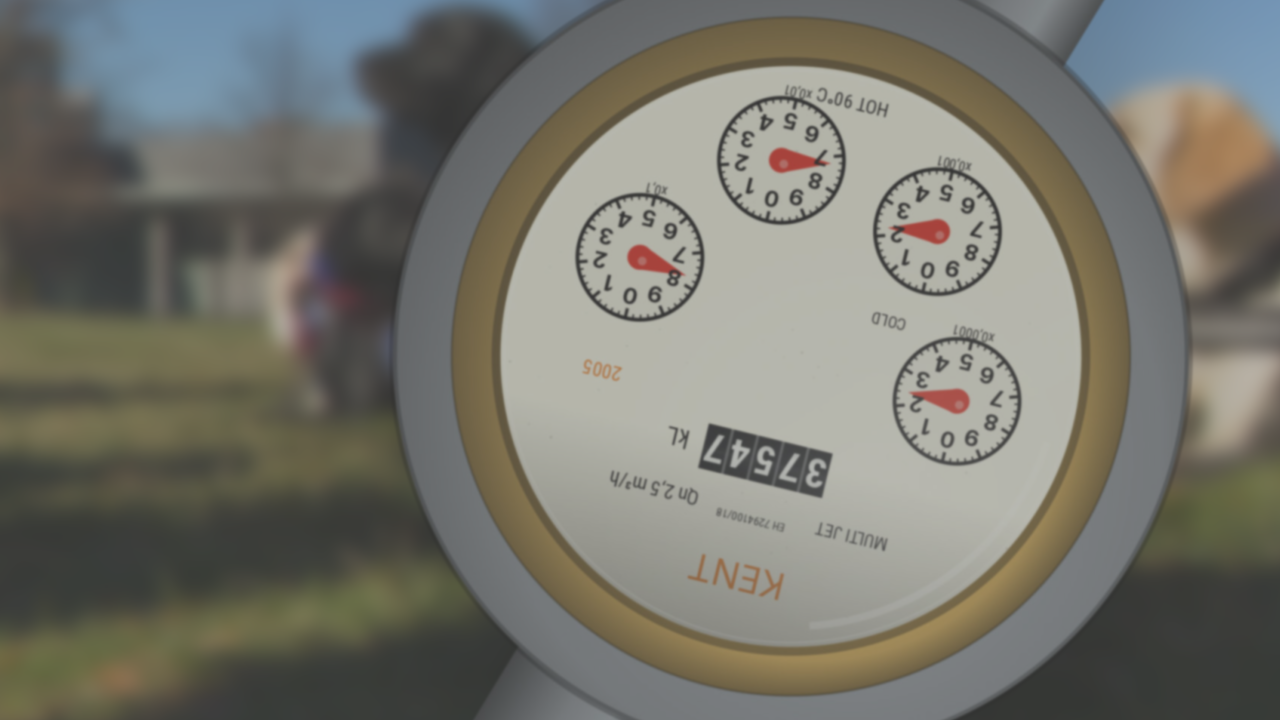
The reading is value=37547.7722 unit=kL
